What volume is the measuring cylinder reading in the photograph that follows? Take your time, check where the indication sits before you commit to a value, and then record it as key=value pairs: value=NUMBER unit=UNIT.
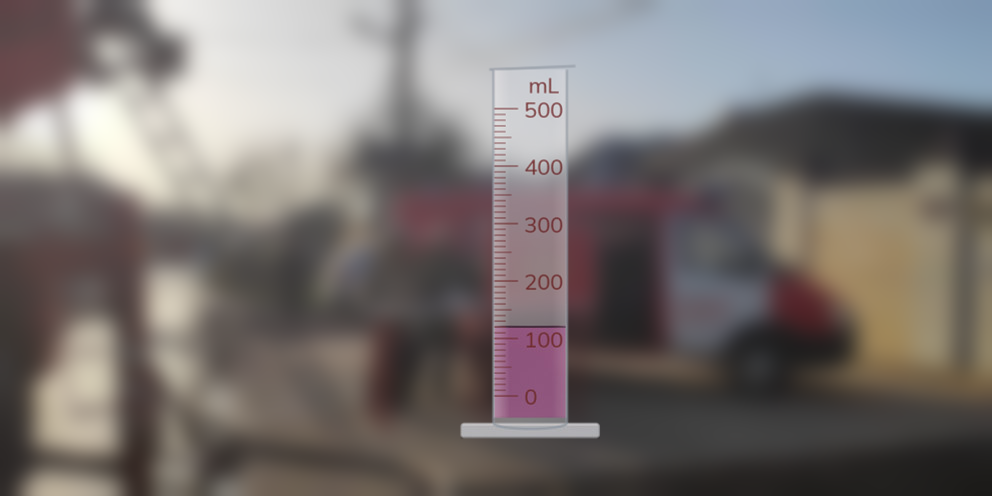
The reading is value=120 unit=mL
